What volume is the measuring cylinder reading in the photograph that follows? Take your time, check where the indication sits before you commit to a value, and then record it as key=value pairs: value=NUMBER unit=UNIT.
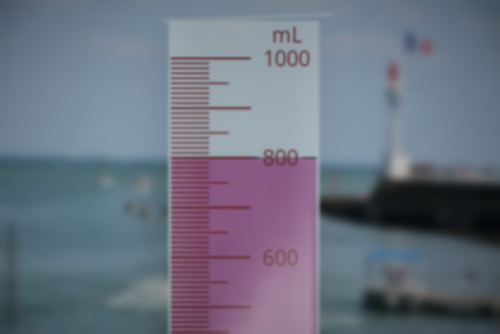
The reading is value=800 unit=mL
